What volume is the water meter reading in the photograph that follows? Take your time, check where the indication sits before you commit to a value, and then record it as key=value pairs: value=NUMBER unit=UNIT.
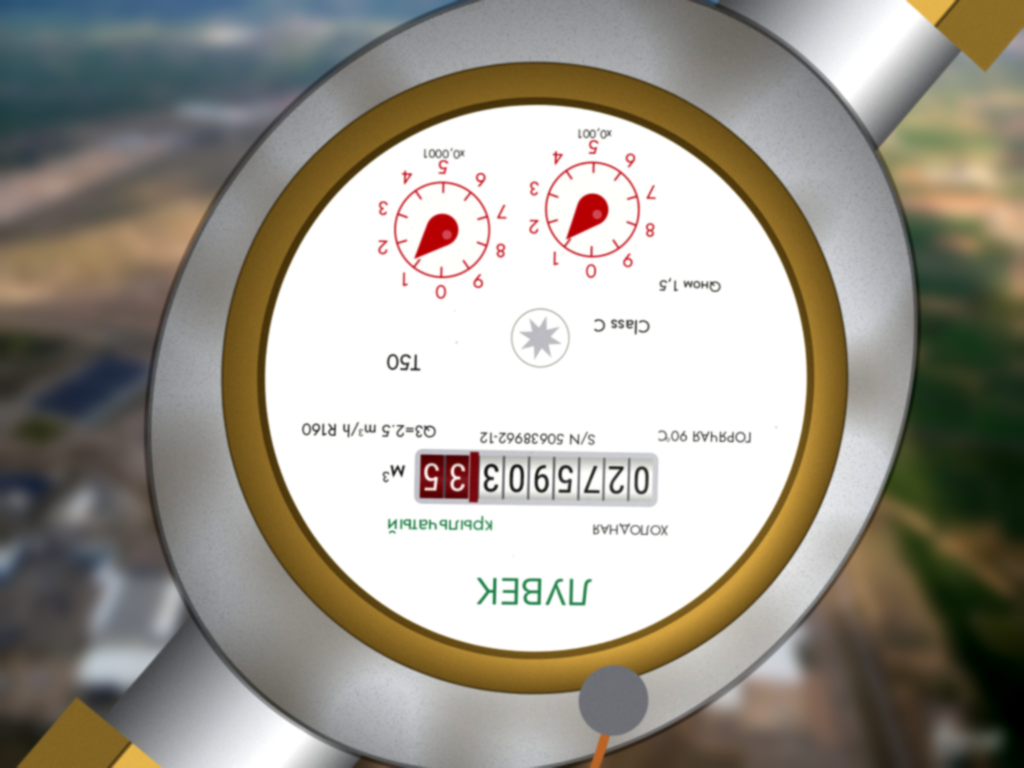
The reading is value=275903.3511 unit=m³
